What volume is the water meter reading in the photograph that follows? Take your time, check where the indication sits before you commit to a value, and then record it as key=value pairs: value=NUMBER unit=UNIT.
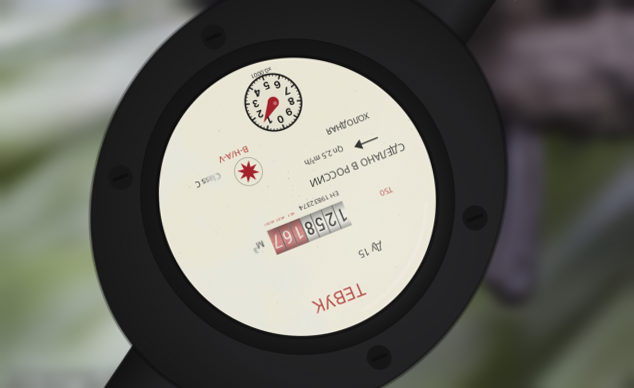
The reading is value=1258.1671 unit=m³
